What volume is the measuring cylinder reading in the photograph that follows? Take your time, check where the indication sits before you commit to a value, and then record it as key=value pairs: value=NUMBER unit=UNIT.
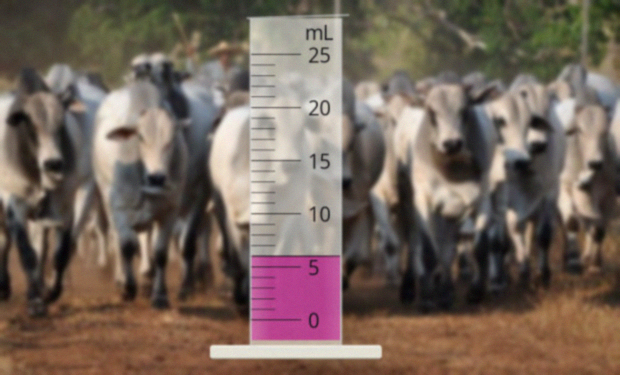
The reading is value=6 unit=mL
